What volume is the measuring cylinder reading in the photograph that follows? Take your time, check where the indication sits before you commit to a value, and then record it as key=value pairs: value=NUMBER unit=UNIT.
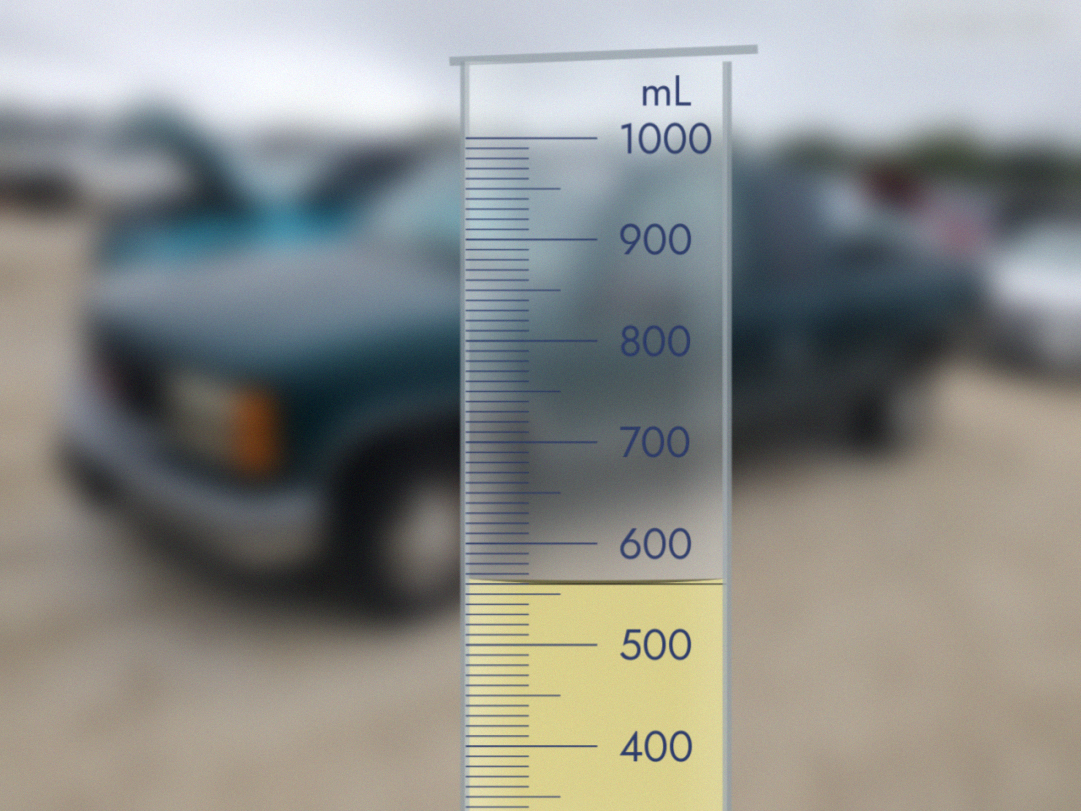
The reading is value=560 unit=mL
